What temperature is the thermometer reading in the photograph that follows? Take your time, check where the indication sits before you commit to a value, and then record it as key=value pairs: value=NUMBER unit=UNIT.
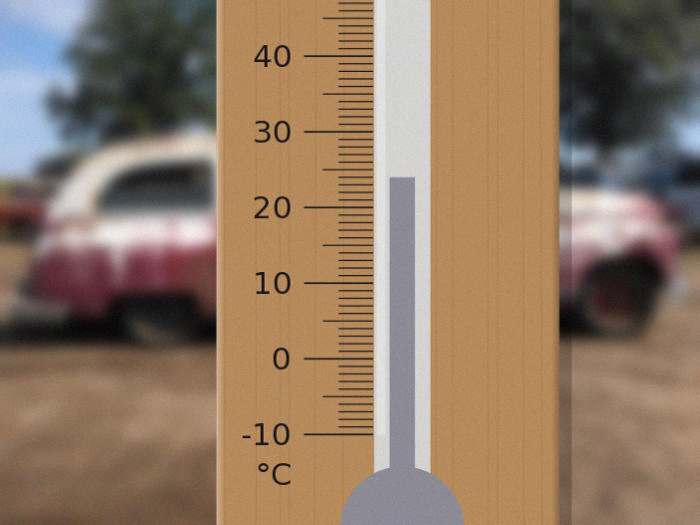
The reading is value=24 unit=°C
